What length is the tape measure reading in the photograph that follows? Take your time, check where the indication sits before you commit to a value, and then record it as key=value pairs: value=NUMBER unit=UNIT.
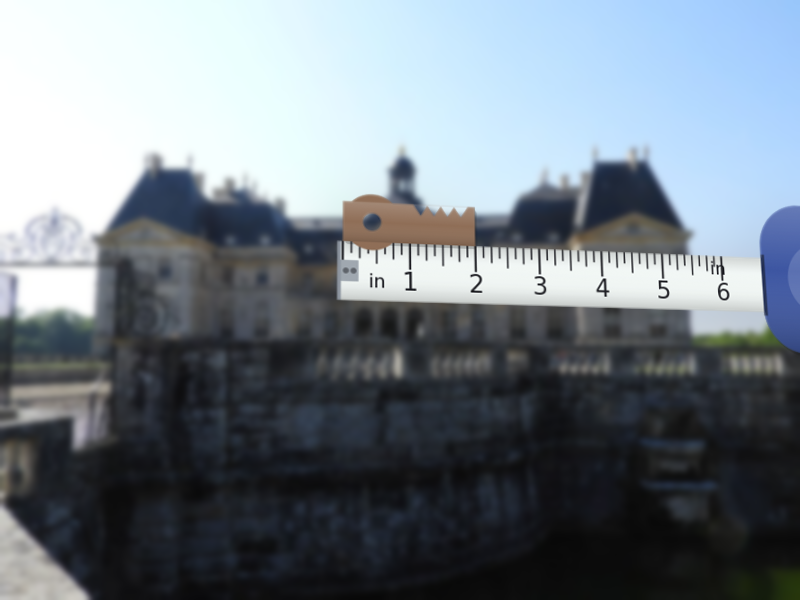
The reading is value=2 unit=in
